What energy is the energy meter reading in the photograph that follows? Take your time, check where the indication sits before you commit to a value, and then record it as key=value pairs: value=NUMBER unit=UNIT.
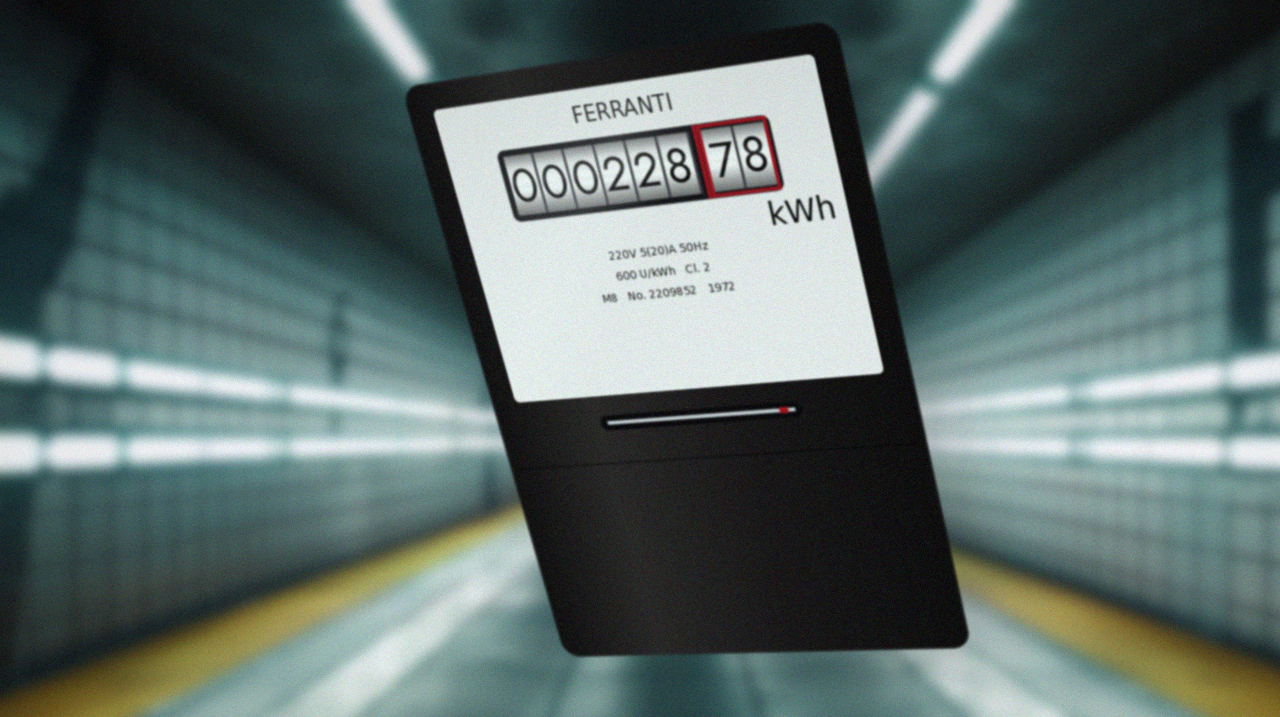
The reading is value=228.78 unit=kWh
